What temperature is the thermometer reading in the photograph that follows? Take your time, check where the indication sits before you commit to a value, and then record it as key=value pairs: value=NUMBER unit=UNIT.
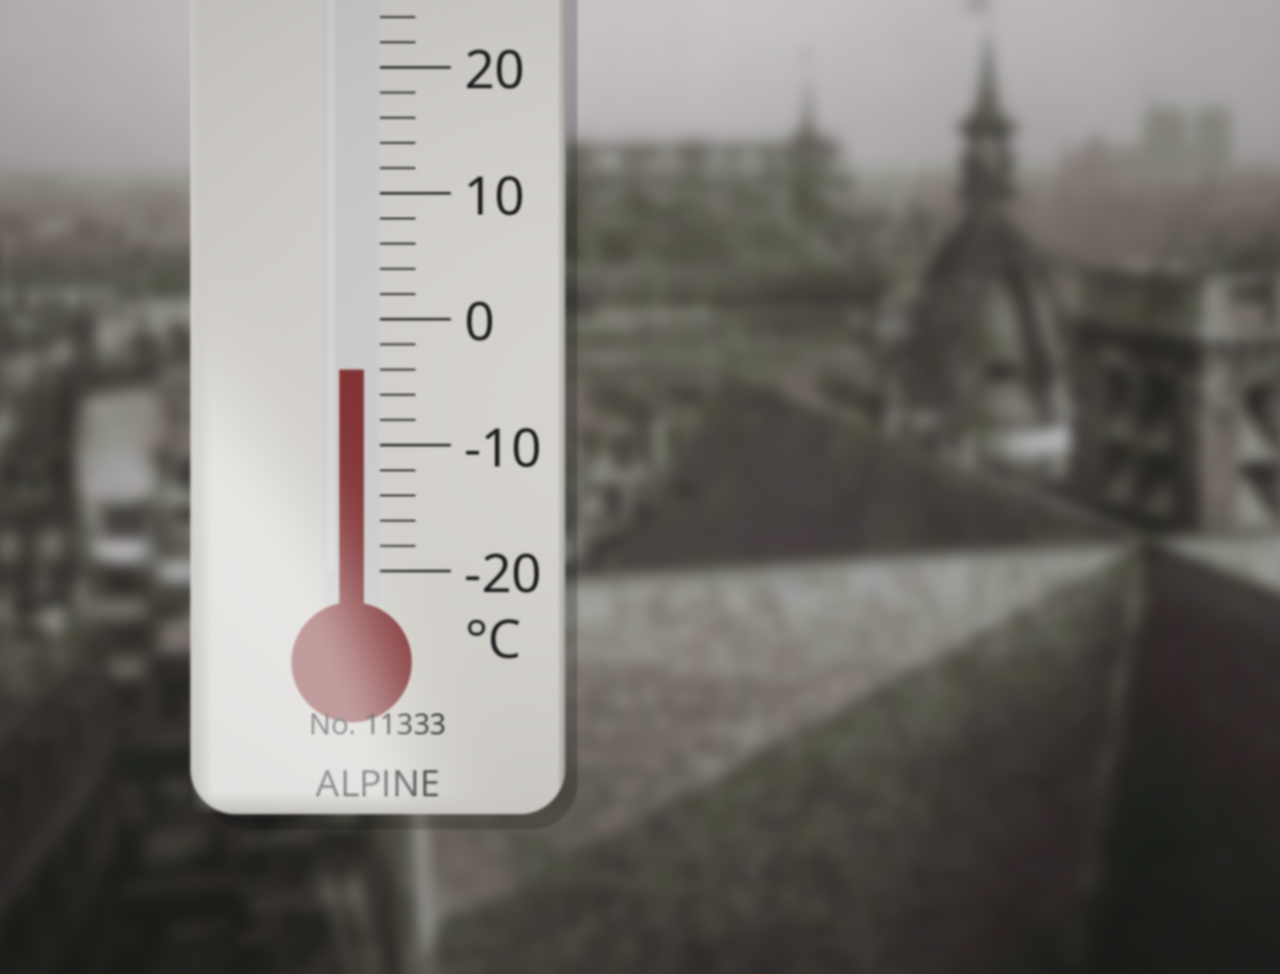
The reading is value=-4 unit=°C
